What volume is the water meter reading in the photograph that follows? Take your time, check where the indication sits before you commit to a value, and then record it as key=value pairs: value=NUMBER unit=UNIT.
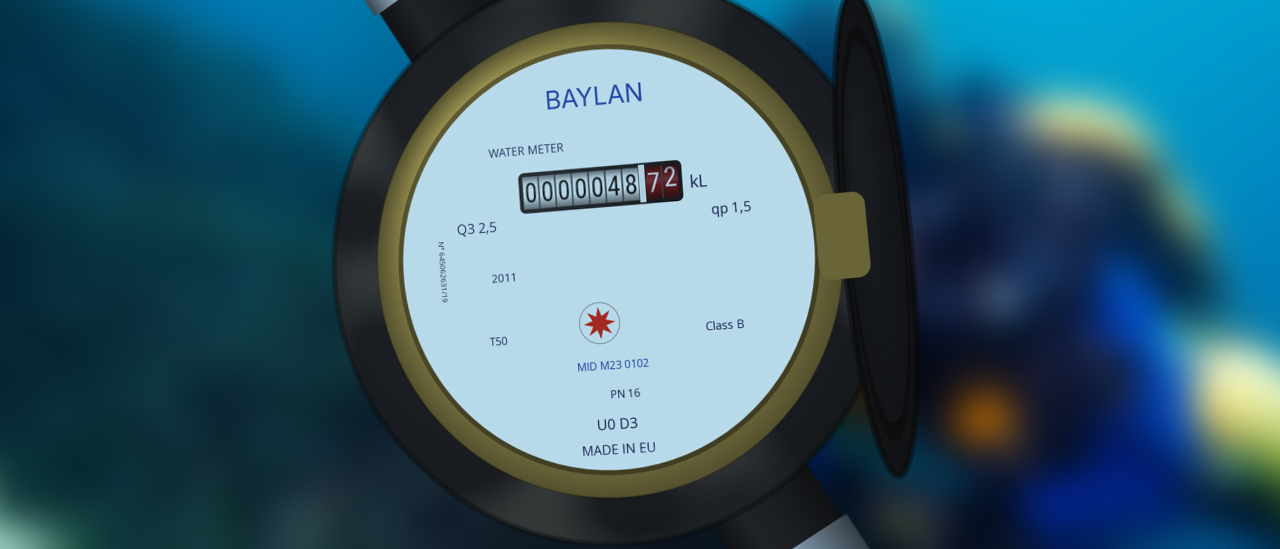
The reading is value=48.72 unit=kL
